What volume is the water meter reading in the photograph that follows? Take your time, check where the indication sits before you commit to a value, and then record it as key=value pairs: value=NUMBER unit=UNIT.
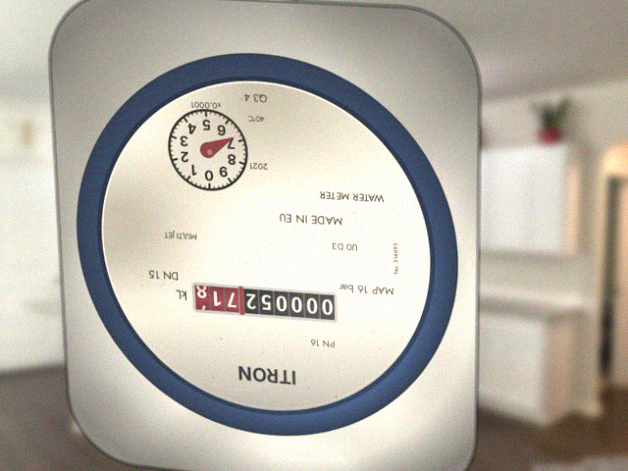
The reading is value=52.7176 unit=kL
